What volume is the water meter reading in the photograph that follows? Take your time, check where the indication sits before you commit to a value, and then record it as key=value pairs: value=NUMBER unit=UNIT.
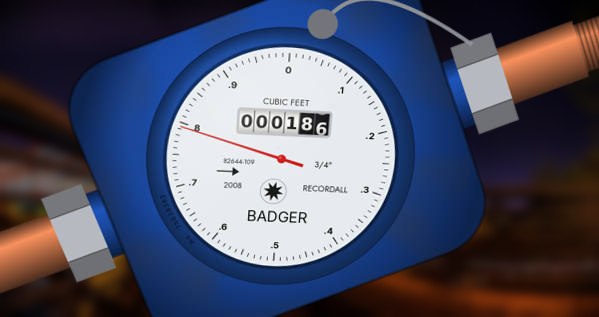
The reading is value=185.79 unit=ft³
